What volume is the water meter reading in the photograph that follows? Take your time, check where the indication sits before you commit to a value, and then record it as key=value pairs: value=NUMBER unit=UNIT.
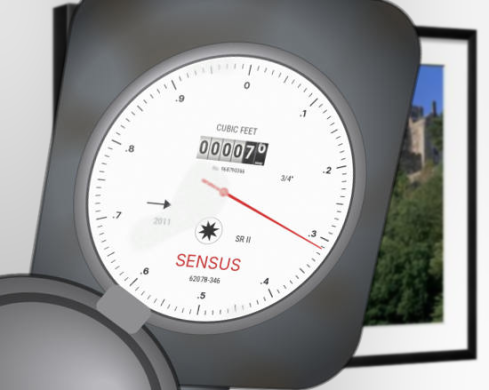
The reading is value=76.31 unit=ft³
